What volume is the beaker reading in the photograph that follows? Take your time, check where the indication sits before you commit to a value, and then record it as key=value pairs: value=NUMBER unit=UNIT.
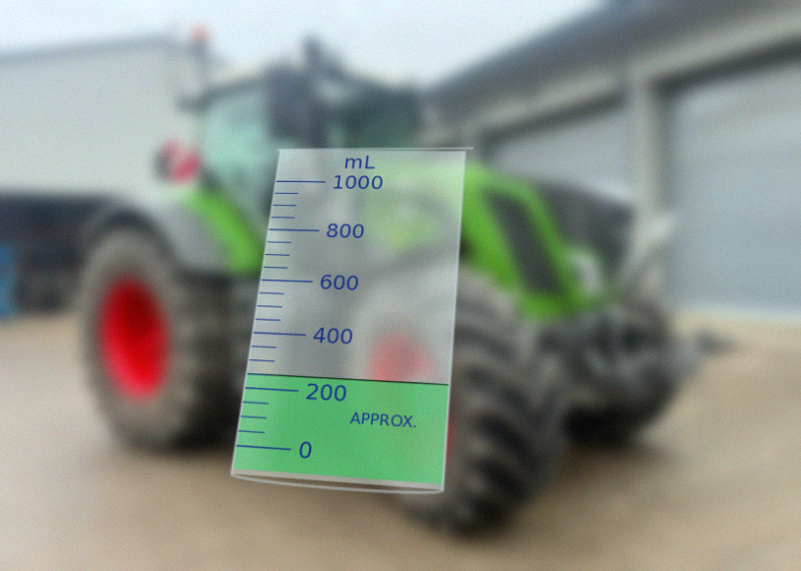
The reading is value=250 unit=mL
